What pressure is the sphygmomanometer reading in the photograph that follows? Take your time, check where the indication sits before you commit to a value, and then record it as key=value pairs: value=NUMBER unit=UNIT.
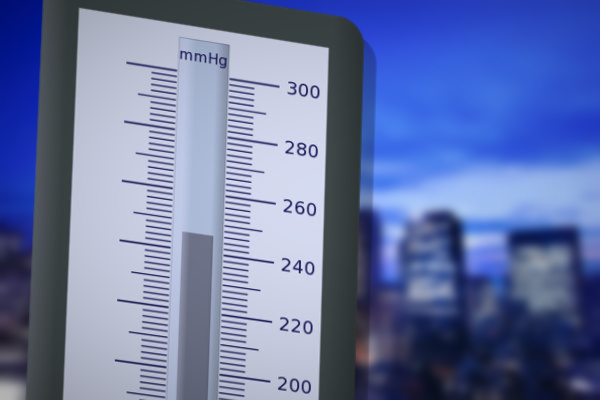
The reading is value=246 unit=mmHg
